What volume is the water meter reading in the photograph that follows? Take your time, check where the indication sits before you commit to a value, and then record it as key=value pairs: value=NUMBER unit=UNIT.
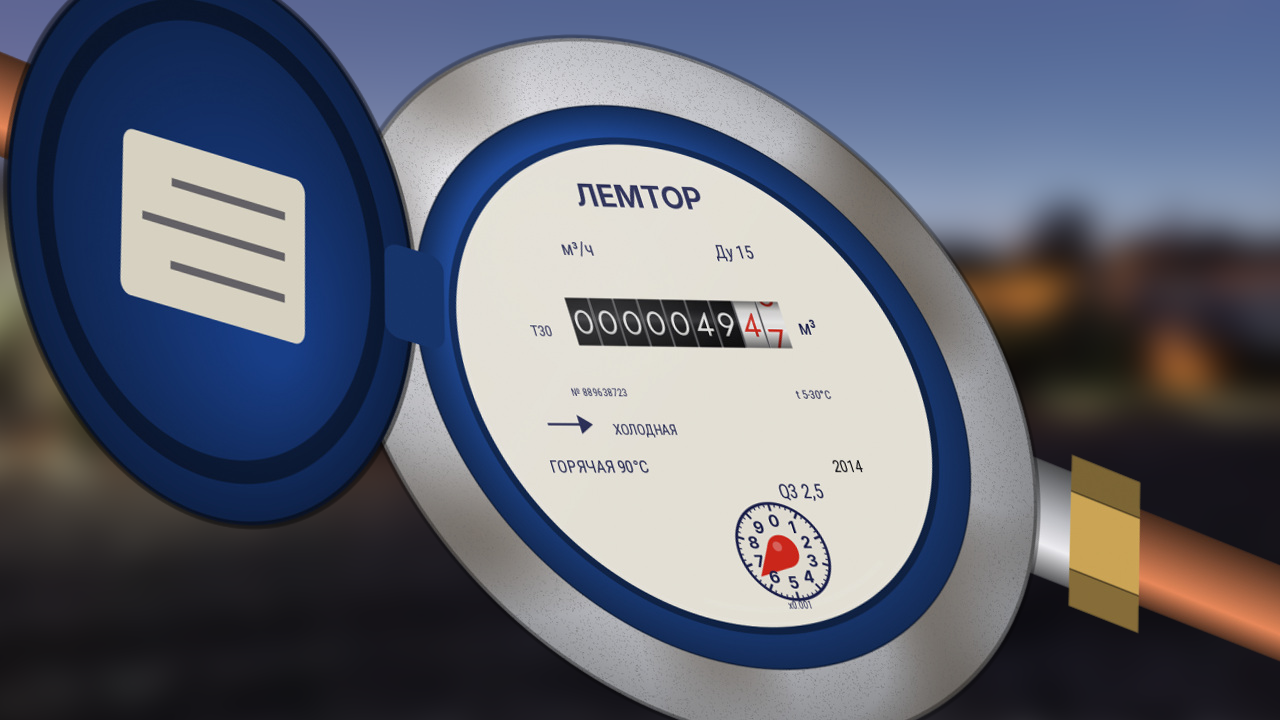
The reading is value=49.466 unit=m³
